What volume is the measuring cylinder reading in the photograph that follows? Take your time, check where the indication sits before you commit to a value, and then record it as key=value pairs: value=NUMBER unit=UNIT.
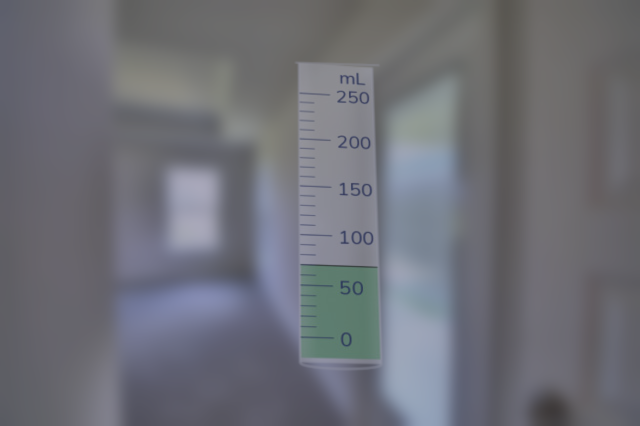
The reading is value=70 unit=mL
